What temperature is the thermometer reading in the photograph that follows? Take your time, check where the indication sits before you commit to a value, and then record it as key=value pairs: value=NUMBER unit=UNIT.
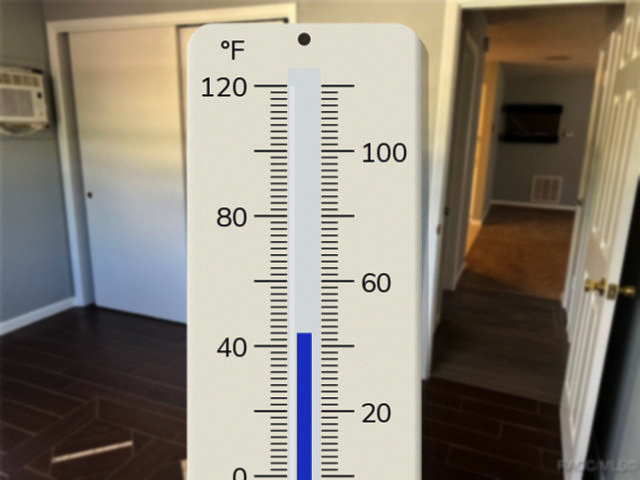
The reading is value=44 unit=°F
